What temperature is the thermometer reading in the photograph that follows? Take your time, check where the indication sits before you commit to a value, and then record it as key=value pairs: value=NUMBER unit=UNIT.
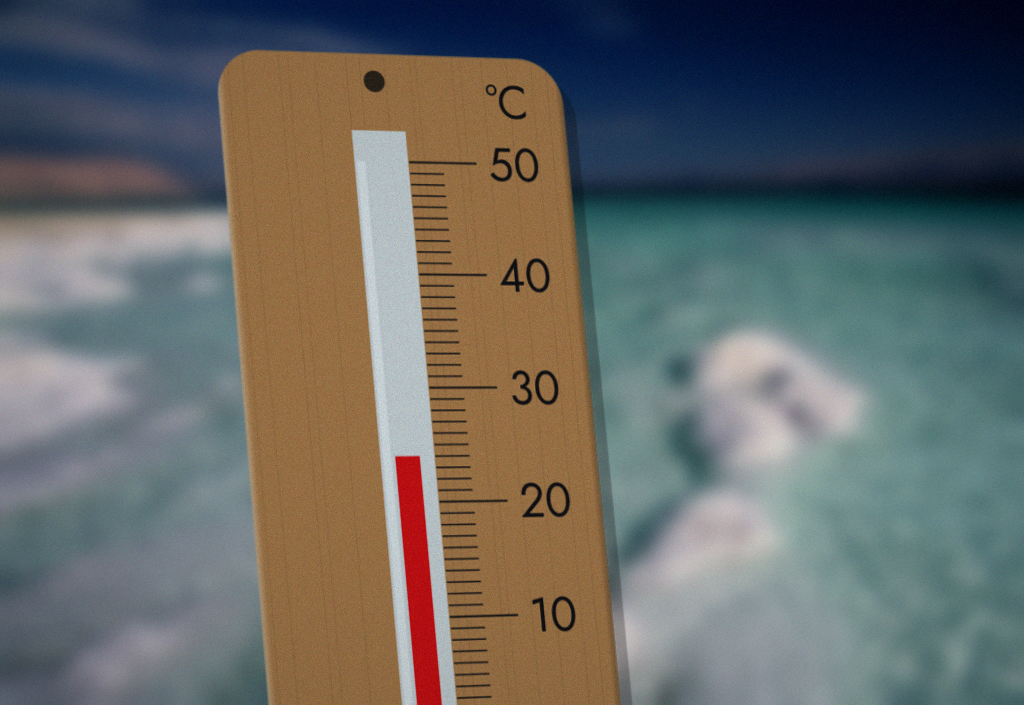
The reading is value=24 unit=°C
